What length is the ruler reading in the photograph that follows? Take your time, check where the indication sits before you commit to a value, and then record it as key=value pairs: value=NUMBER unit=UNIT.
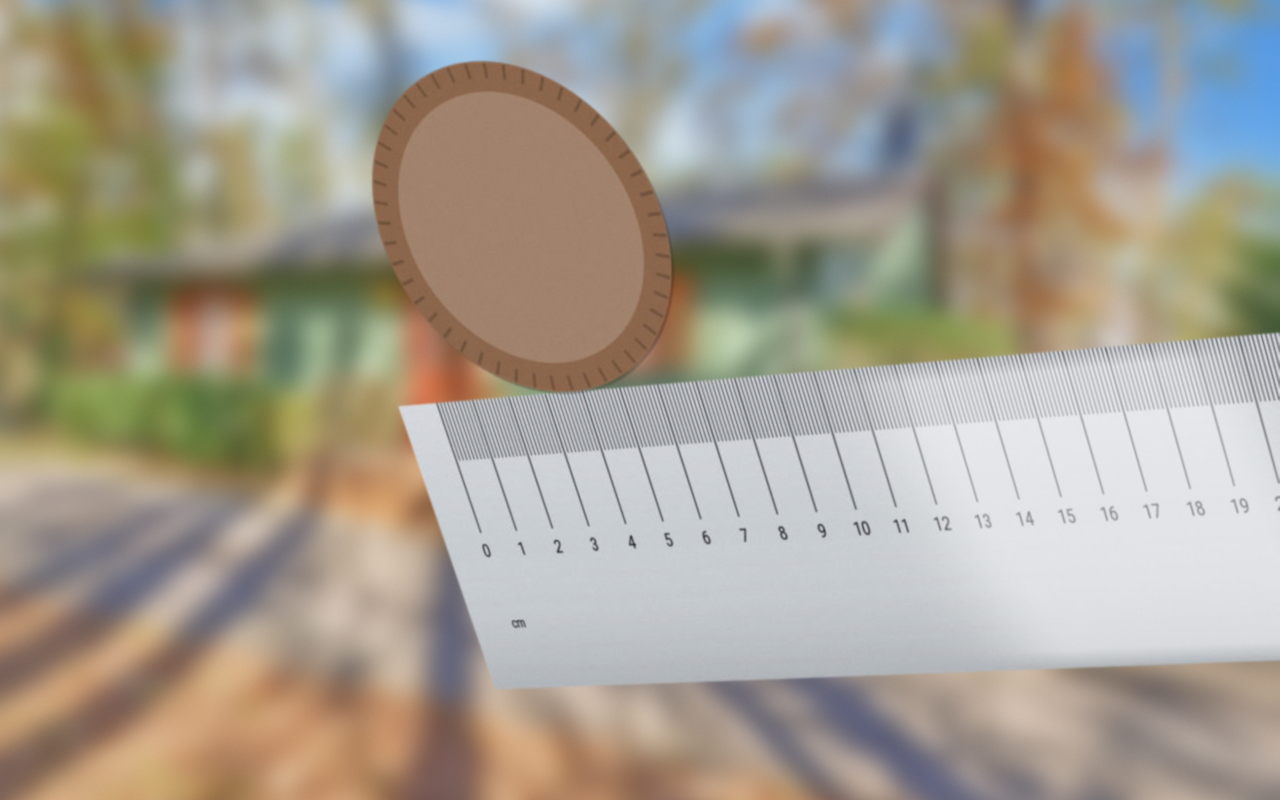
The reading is value=7.5 unit=cm
